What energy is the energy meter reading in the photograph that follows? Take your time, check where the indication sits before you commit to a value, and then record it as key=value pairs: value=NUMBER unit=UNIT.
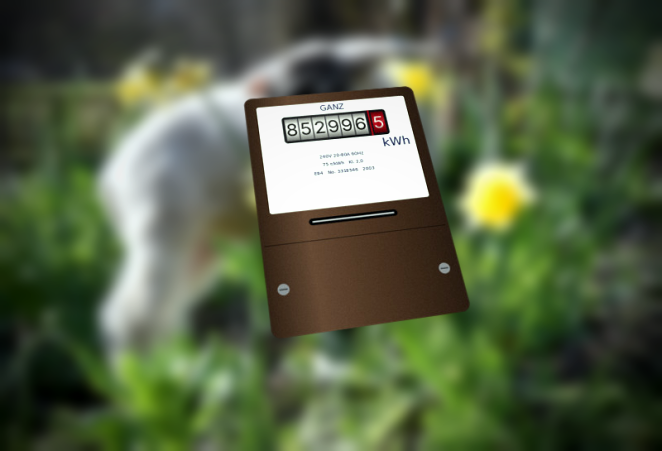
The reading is value=852996.5 unit=kWh
